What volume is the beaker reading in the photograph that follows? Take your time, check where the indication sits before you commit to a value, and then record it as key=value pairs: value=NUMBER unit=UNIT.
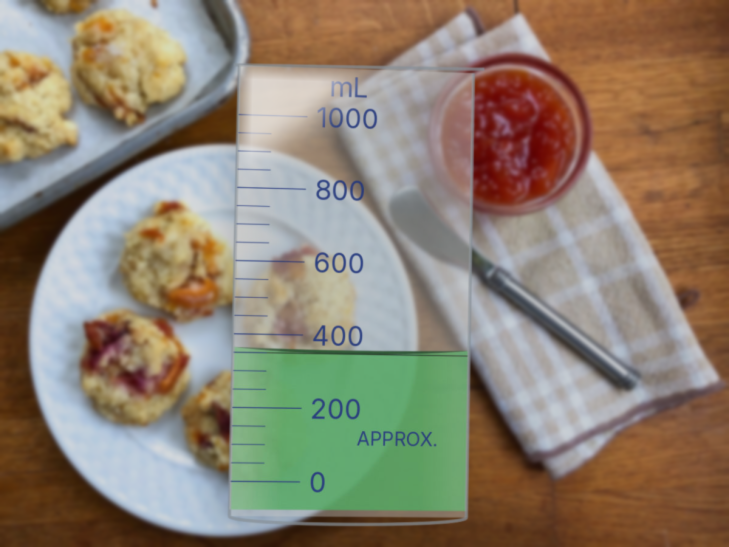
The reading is value=350 unit=mL
